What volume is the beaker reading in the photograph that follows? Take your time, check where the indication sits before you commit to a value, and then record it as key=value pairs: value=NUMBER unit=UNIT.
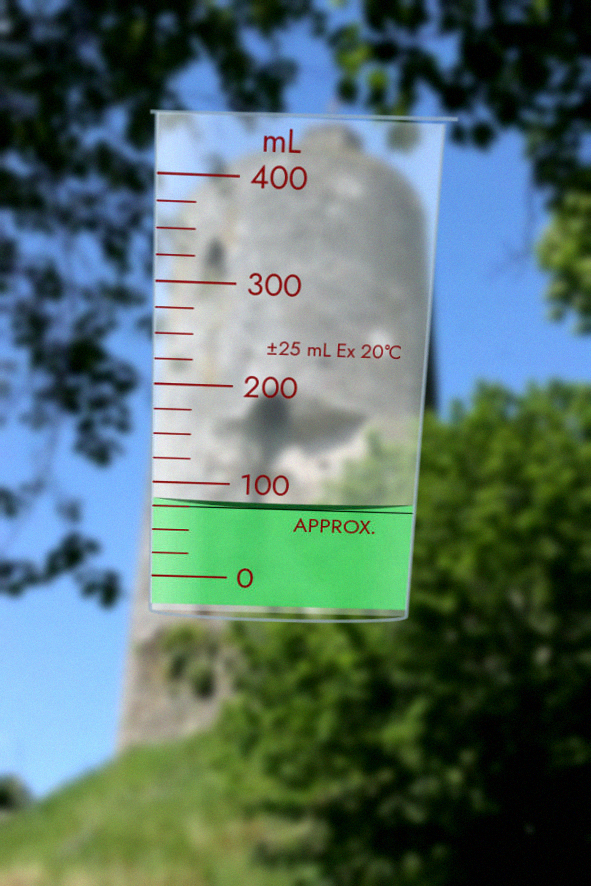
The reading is value=75 unit=mL
